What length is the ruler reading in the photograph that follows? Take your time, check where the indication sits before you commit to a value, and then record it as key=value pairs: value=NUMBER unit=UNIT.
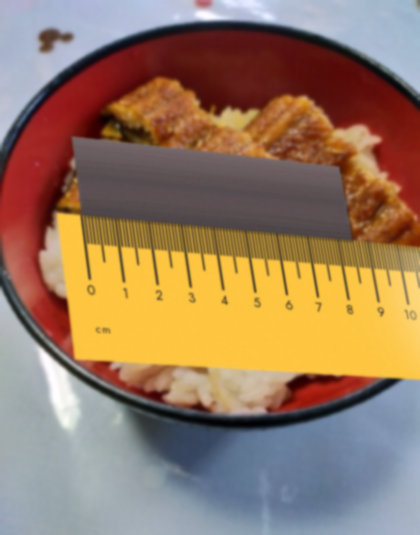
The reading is value=8.5 unit=cm
